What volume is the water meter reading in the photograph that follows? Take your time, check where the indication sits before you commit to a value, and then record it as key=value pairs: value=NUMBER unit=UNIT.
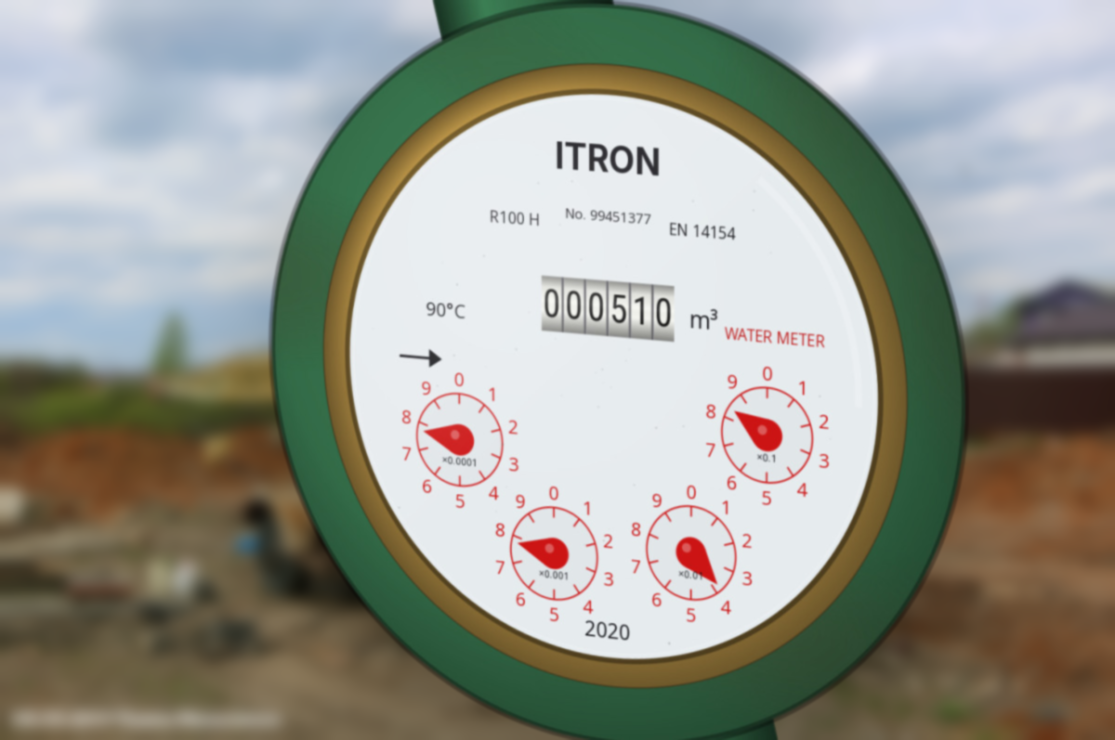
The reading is value=510.8377 unit=m³
